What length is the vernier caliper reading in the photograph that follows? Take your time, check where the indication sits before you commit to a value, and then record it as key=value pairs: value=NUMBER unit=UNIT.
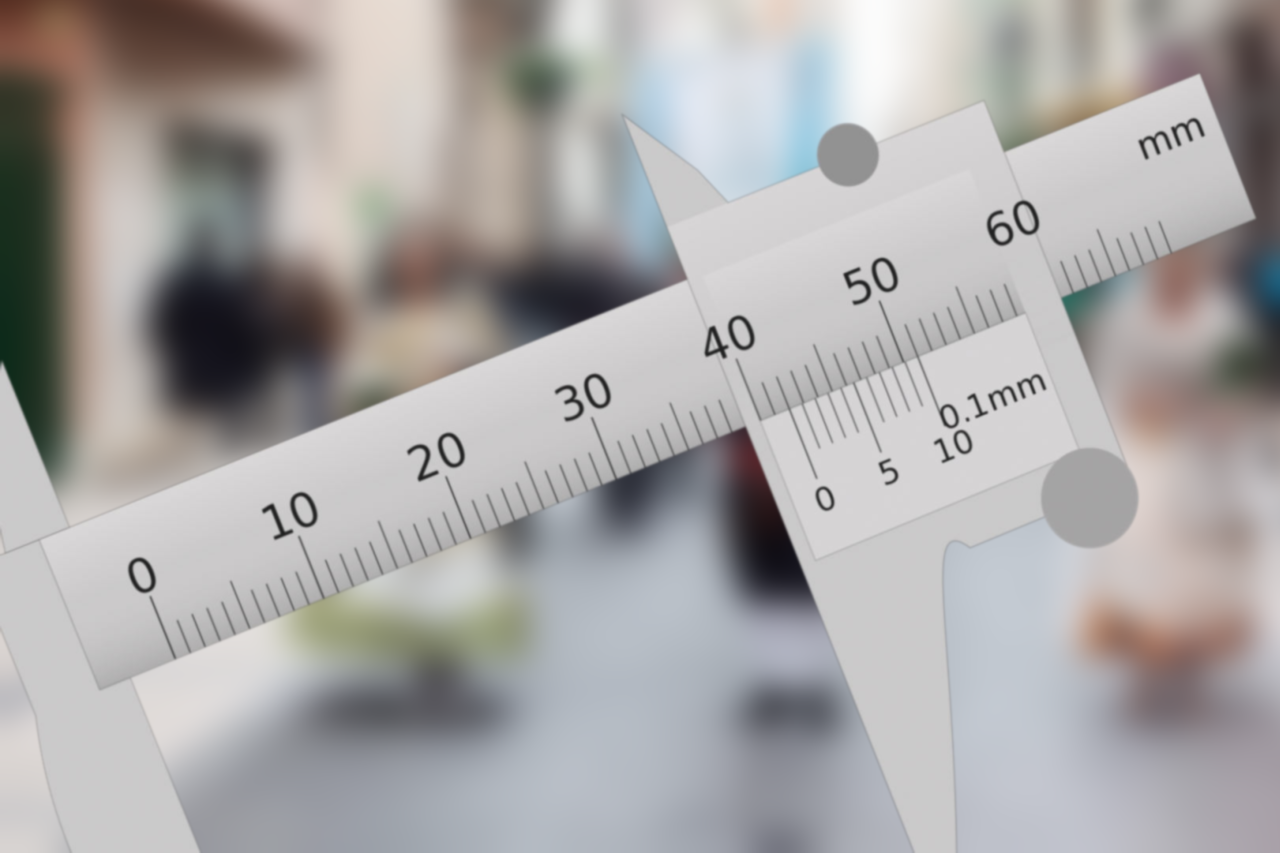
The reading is value=42.0 unit=mm
